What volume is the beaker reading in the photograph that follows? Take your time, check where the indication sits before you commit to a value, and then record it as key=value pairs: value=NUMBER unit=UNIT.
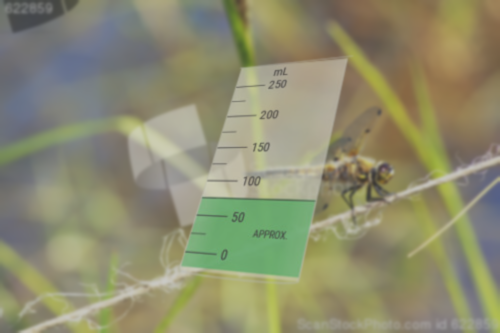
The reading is value=75 unit=mL
